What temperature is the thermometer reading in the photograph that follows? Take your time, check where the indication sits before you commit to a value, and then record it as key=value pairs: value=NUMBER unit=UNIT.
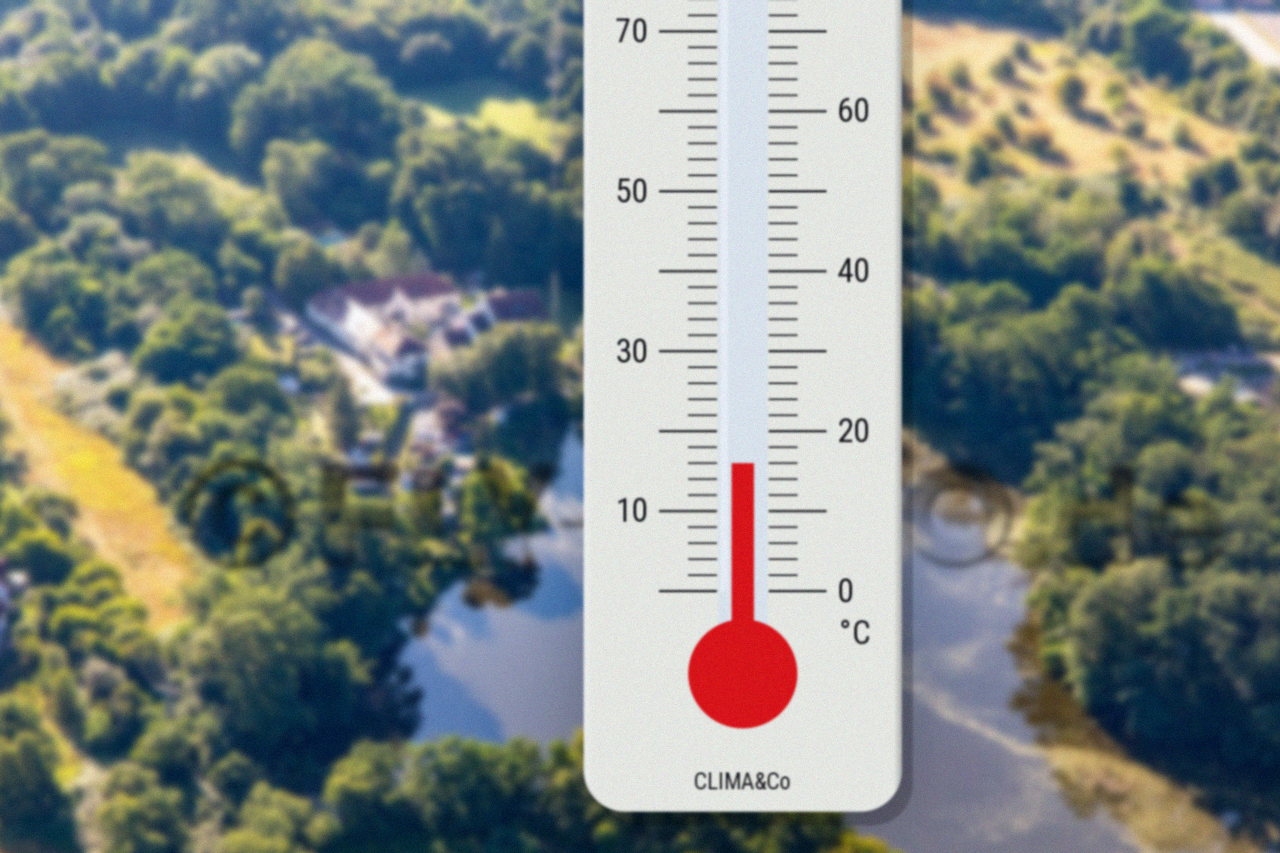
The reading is value=16 unit=°C
